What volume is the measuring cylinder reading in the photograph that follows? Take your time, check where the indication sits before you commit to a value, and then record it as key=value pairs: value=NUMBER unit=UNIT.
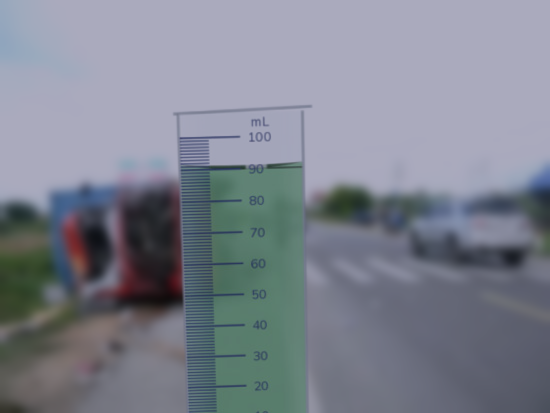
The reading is value=90 unit=mL
